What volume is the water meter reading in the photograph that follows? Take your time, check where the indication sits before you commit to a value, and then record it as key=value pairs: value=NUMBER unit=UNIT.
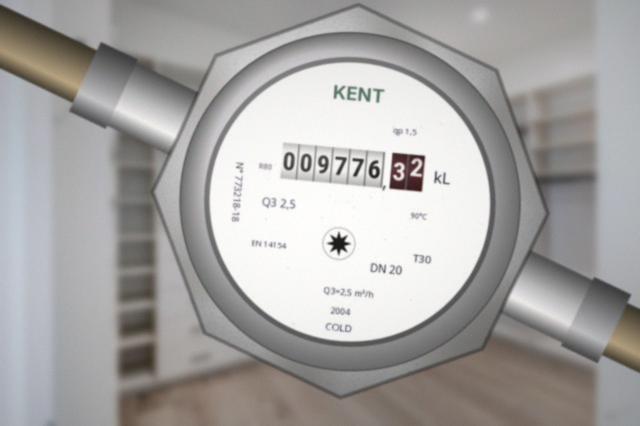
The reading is value=9776.32 unit=kL
